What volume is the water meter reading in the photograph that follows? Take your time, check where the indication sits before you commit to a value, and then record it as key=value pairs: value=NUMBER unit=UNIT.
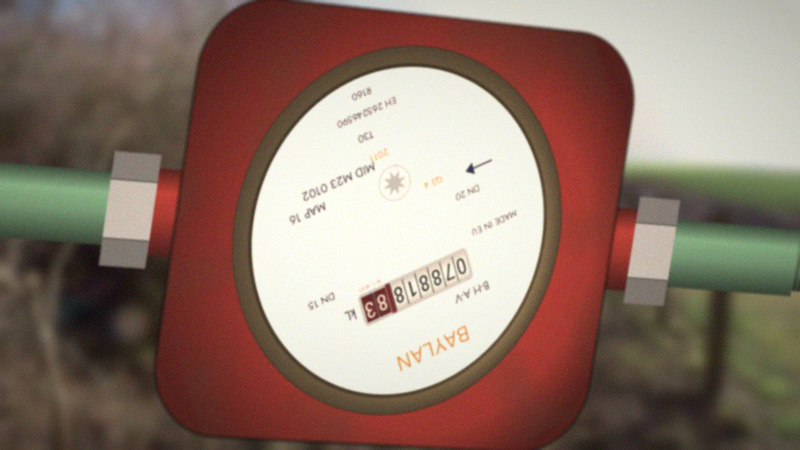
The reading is value=78818.83 unit=kL
